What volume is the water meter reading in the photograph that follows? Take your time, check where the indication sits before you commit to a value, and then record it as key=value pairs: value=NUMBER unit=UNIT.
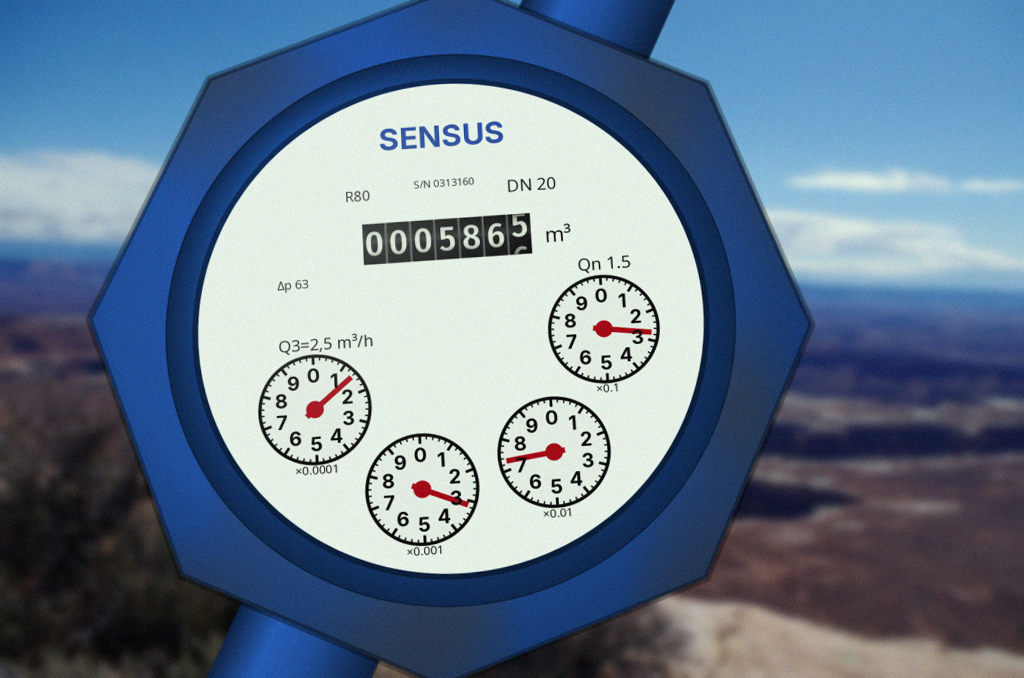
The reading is value=5865.2731 unit=m³
